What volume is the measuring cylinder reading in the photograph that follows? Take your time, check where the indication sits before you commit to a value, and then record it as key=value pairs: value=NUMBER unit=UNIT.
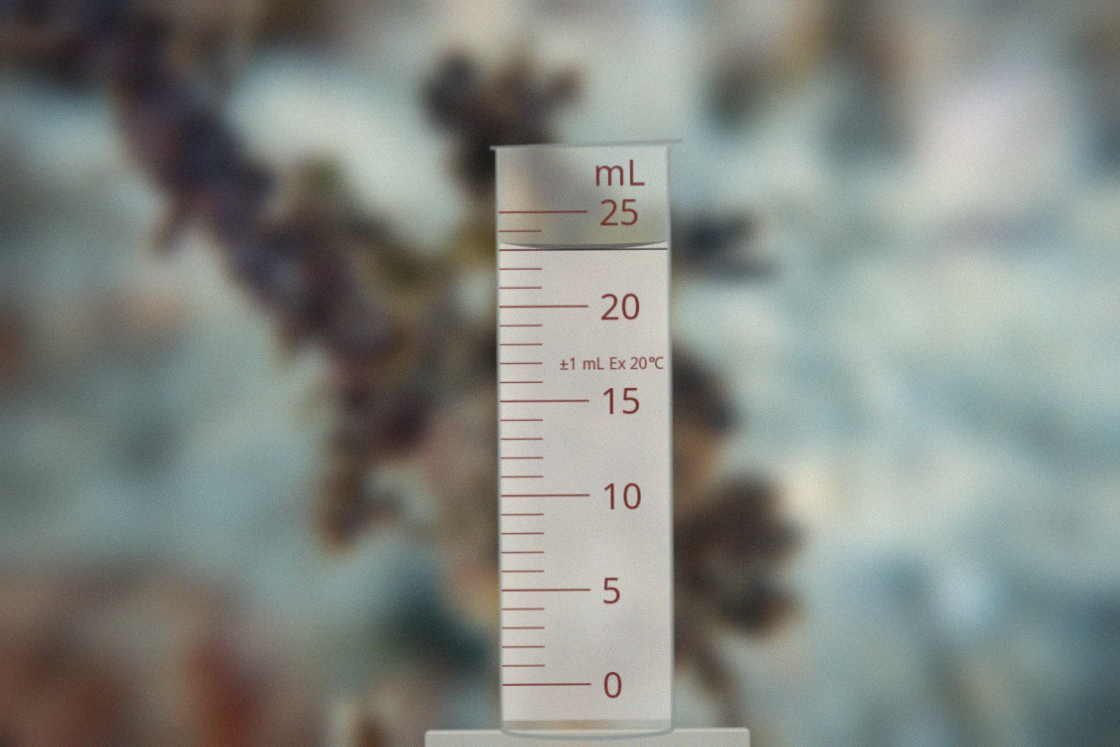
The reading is value=23 unit=mL
